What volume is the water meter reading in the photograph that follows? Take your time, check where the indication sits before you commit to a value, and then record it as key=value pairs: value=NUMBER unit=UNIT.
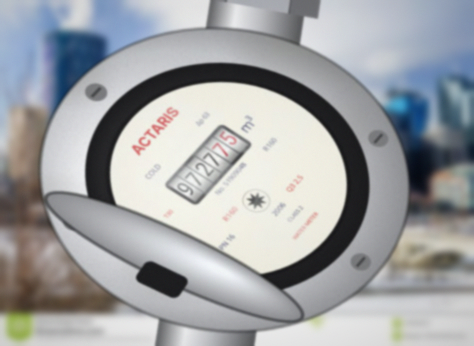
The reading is value=9727.75 unit=m³
